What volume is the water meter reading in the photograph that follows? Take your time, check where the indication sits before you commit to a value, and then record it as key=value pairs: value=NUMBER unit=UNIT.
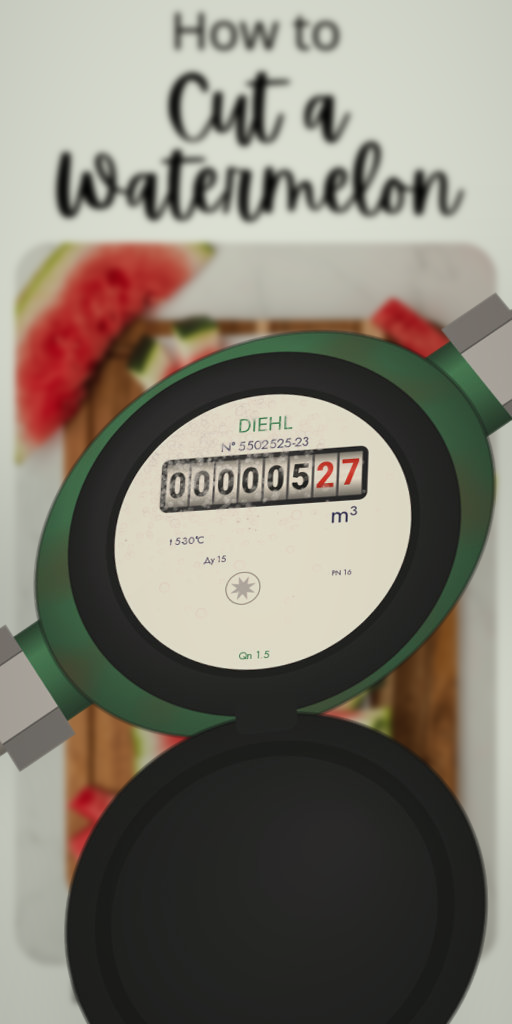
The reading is value=5.27 unit=m³
